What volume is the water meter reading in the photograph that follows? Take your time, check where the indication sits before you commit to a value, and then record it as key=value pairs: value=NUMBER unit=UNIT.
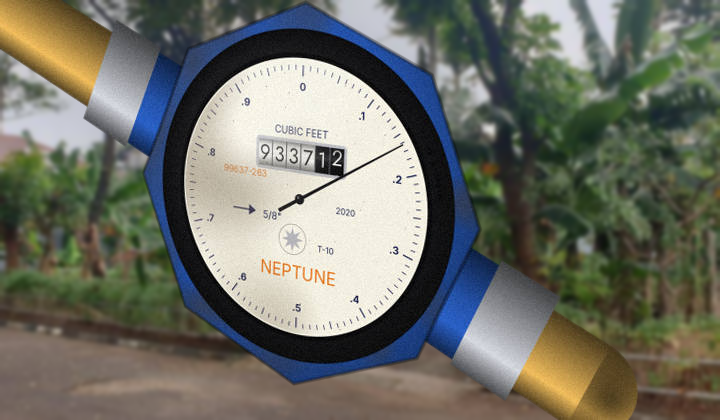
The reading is value=933712.16 unit=ft³
